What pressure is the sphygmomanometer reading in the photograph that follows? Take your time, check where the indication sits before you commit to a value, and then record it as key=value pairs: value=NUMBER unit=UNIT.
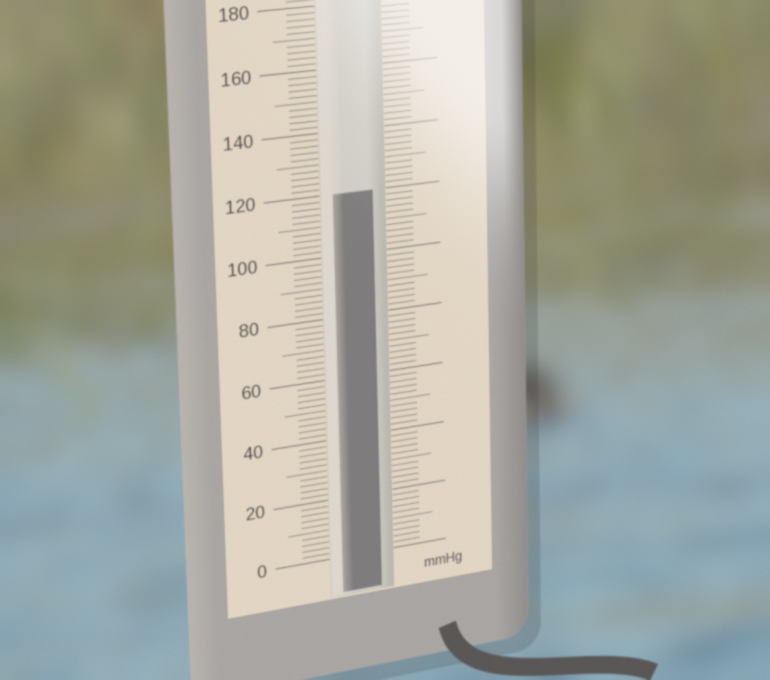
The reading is value=120 unit=mmHg
